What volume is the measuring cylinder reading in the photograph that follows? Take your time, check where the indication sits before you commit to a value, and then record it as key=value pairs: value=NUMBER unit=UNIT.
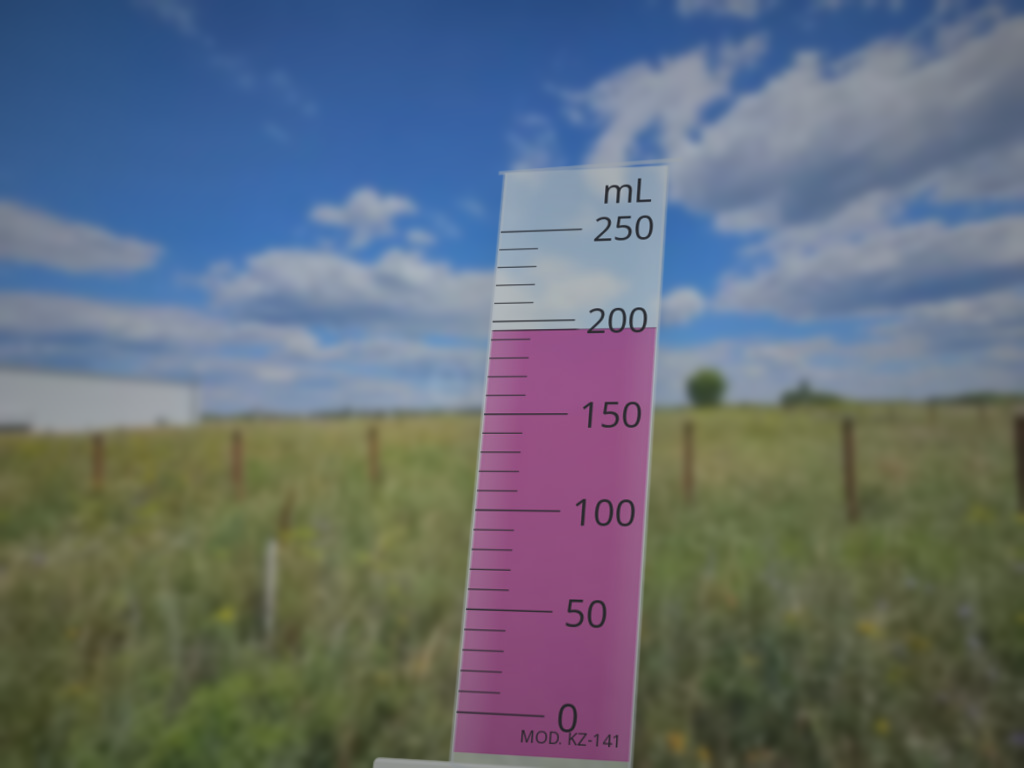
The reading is value=195 unit=mL
